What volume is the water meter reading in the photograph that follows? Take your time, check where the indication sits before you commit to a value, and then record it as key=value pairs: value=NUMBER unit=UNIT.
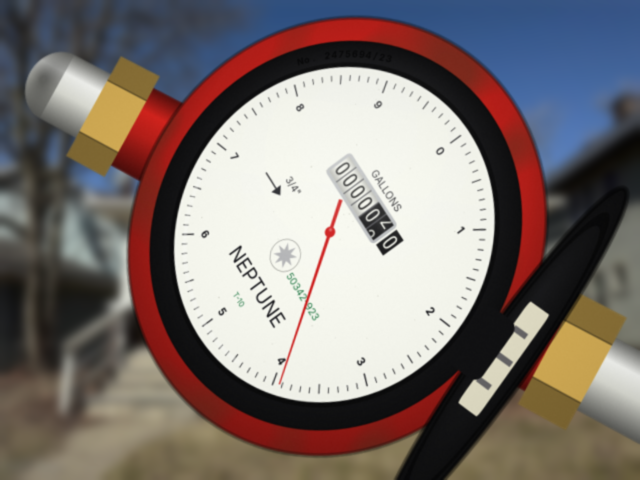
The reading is value=23.9 unit=gal
